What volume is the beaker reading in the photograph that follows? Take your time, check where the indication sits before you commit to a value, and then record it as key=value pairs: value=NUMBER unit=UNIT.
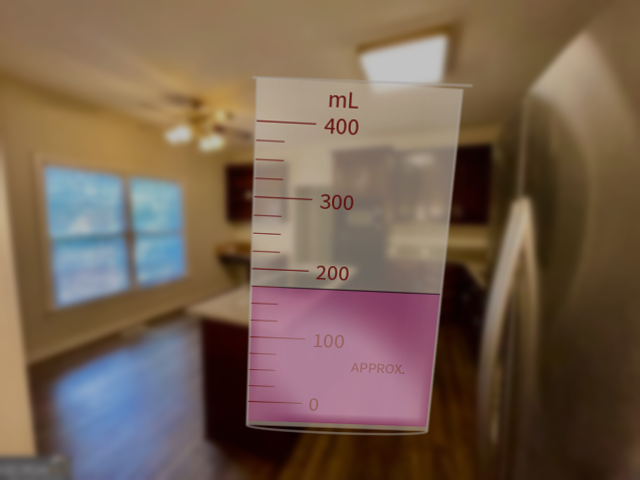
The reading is value=175 unit=mL
